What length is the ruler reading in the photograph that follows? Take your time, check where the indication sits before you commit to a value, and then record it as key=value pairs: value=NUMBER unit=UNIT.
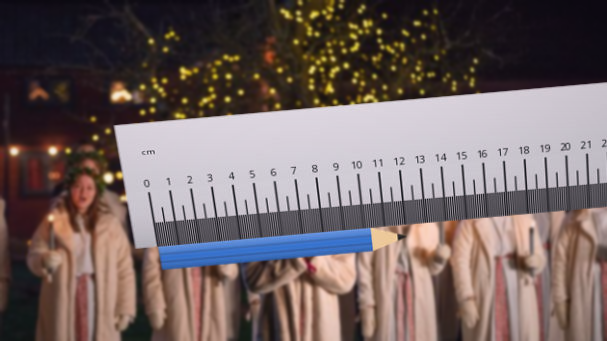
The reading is value=12 unit=cm
